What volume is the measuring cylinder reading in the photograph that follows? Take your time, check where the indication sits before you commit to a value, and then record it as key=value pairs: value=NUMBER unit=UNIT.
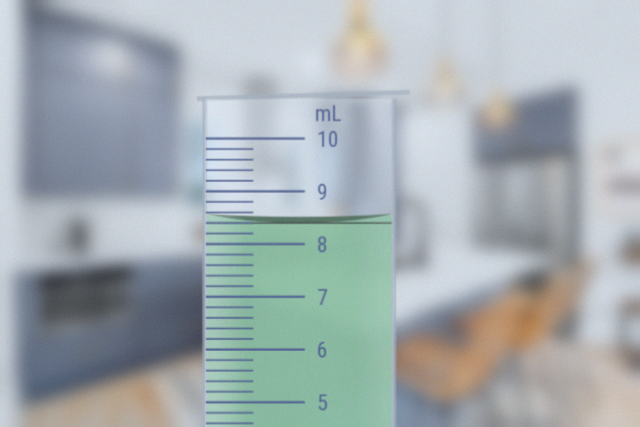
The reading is value=8.4 unit=mL
